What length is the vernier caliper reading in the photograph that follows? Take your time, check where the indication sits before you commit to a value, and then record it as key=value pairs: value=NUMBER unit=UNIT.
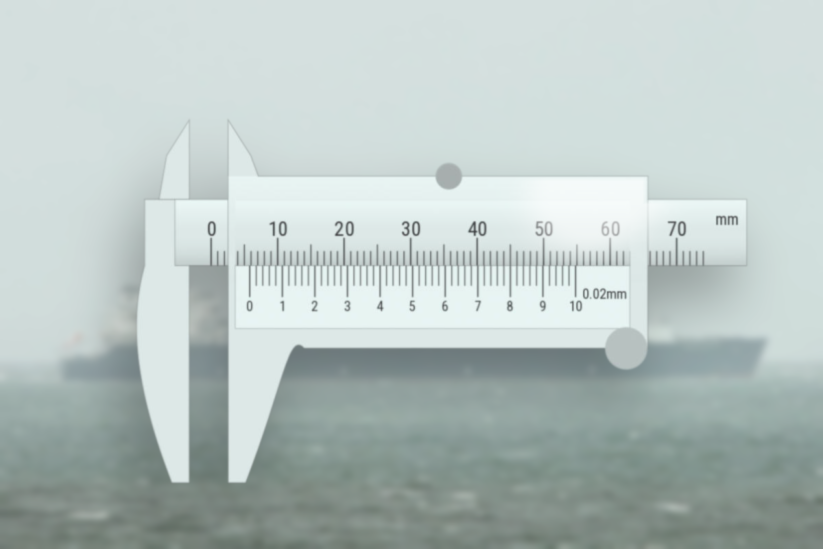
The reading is value=5.8 unit=mm
